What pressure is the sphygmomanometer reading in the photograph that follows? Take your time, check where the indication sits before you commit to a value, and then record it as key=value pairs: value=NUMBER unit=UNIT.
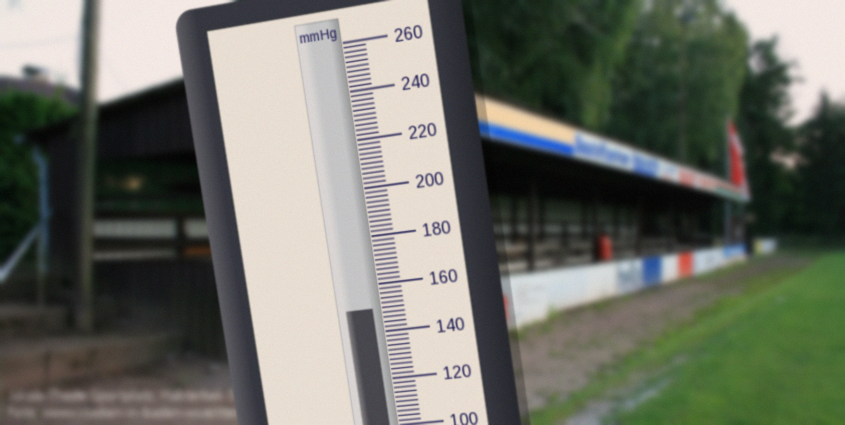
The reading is value=150 unit=mmHg
